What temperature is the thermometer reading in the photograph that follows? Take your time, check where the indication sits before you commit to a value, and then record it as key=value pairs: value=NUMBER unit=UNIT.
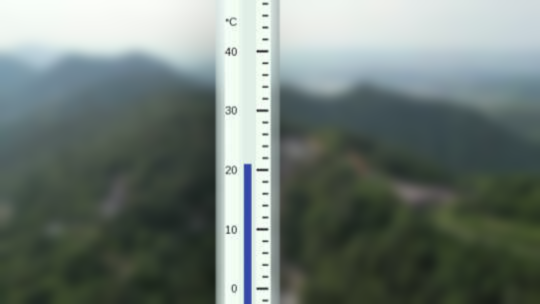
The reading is value=21 unit=°C
